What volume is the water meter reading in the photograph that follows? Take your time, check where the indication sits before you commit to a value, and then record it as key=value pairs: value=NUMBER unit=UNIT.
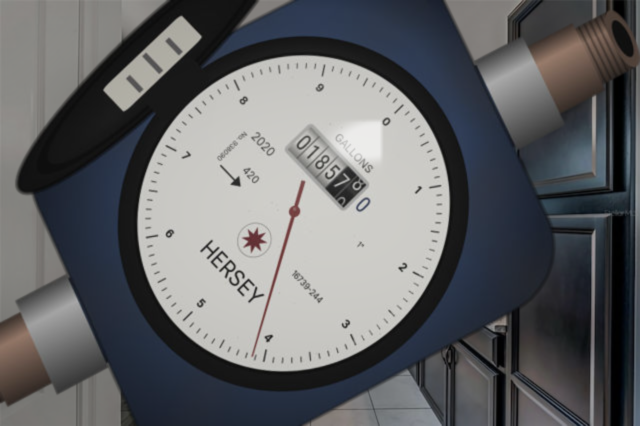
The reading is value=185784.1 unit=gal
